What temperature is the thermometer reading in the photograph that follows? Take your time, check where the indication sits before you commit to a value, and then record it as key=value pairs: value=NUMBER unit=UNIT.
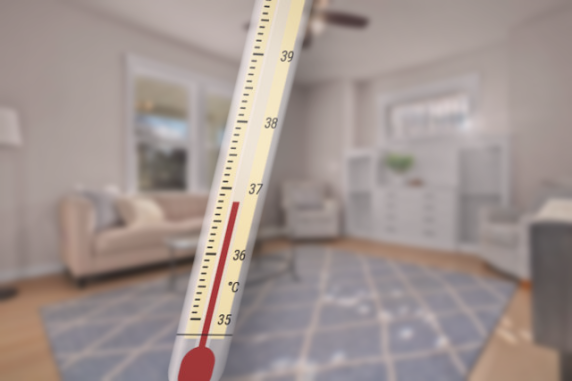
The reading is value=36.8 unit=°C
